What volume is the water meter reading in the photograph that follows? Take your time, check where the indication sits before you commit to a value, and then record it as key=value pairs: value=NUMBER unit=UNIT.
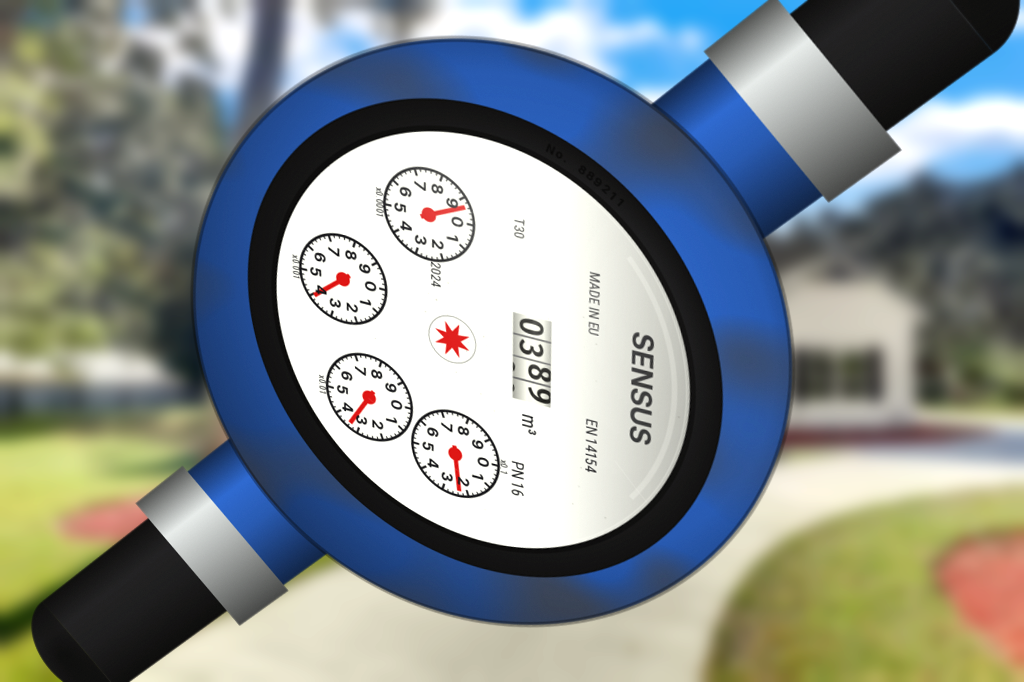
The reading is value=389.2339 unit=m³
